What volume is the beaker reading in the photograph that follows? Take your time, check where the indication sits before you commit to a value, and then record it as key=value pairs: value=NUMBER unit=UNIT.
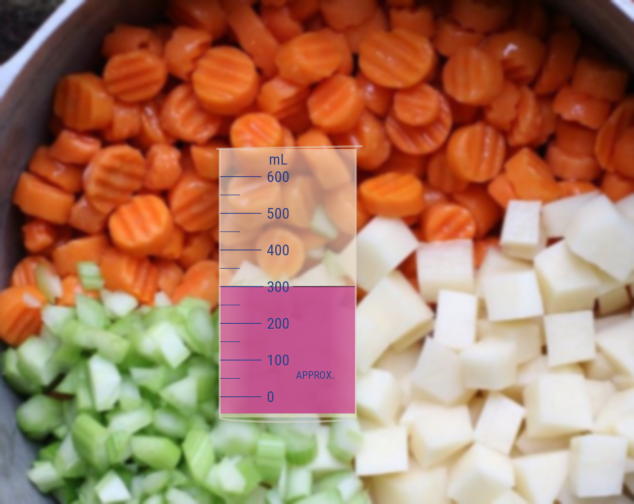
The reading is value=300 unit=mL
